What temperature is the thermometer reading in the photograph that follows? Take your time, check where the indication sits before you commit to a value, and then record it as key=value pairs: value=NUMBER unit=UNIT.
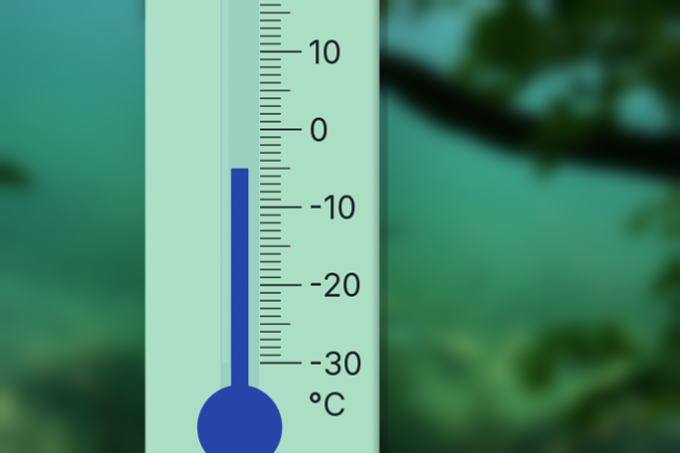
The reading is value=-5 unit=°C
